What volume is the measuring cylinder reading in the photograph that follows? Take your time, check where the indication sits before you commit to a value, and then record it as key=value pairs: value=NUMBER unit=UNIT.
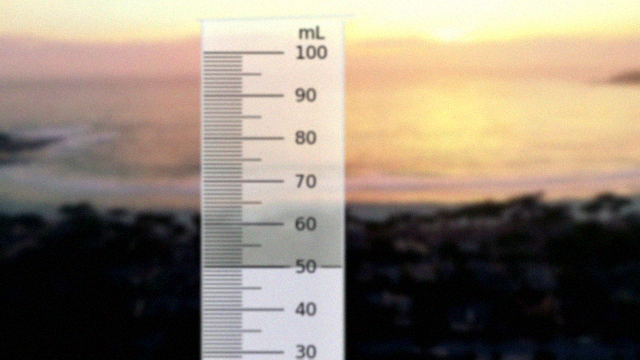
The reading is value=50 unit=mL
